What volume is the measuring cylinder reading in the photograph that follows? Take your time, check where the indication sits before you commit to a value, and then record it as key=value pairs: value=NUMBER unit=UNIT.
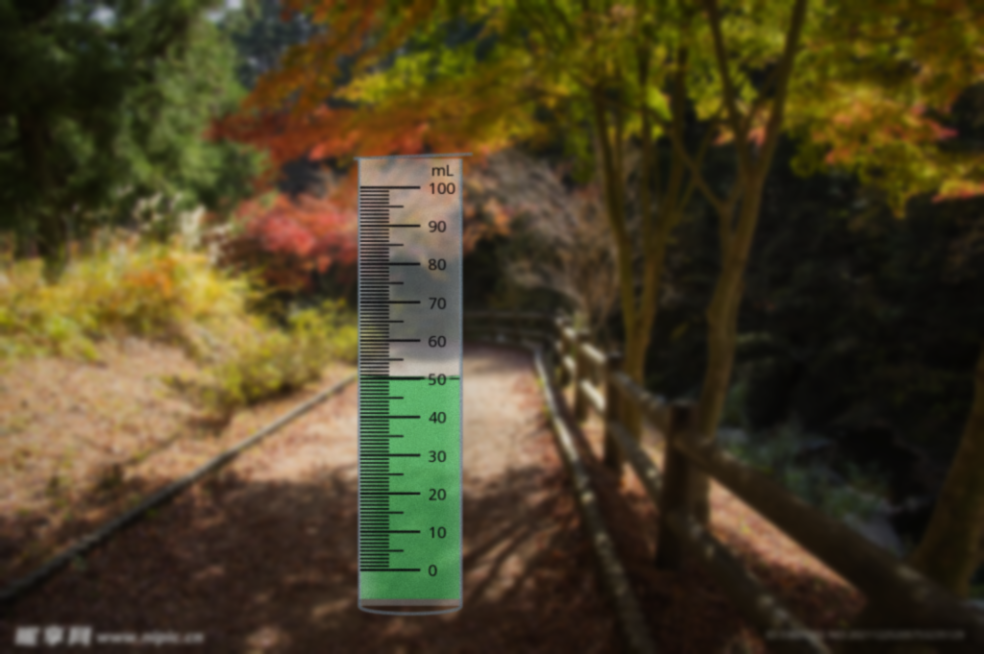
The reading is value=50 unit=mL
